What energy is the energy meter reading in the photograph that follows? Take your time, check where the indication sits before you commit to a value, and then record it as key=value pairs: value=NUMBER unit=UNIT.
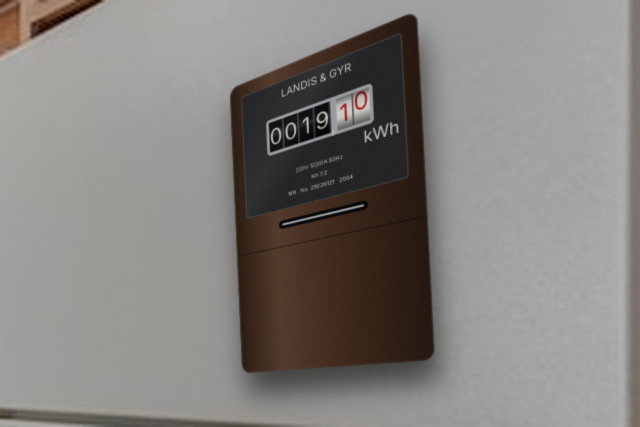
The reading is value=19.10 unit=kWh
